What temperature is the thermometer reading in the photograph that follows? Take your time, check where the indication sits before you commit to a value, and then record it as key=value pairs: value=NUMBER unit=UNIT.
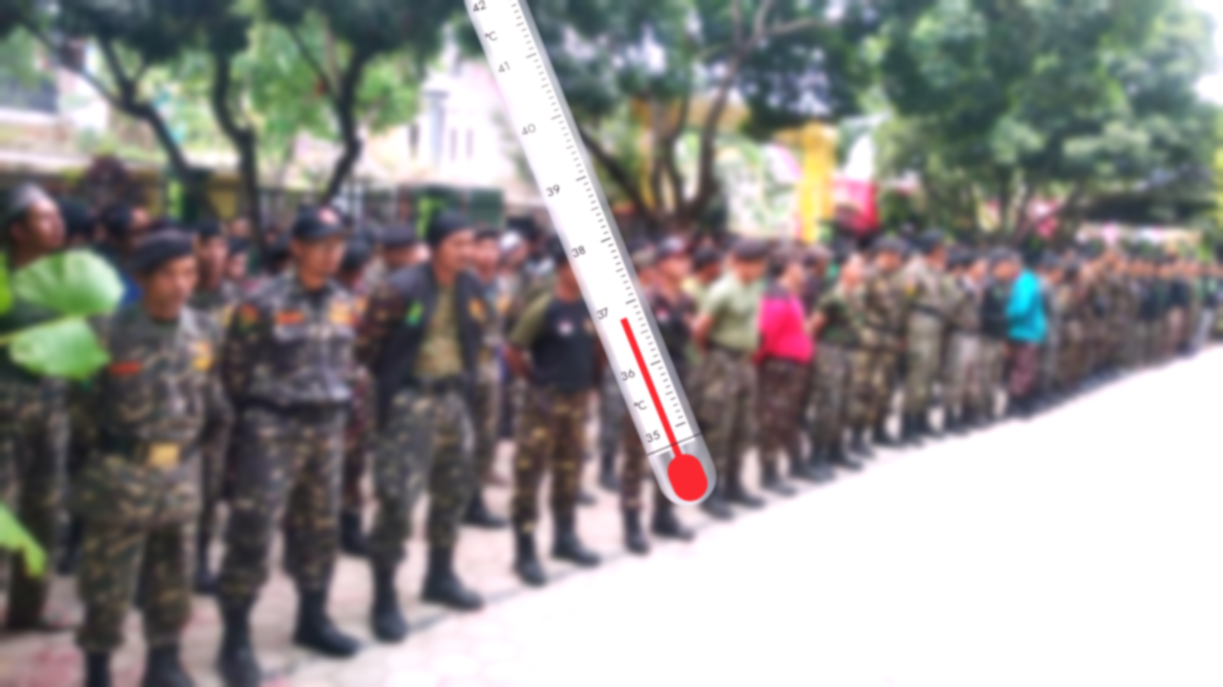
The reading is value=36.8 unit=°C
